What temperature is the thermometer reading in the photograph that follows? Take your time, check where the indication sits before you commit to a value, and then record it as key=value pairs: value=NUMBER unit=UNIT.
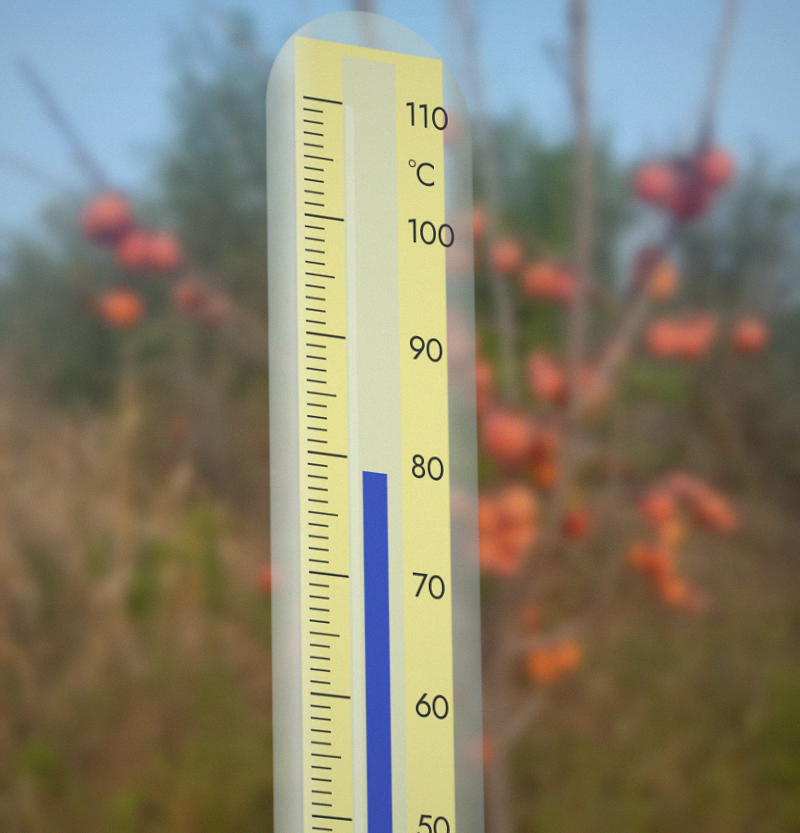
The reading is value=79 unit=°C
